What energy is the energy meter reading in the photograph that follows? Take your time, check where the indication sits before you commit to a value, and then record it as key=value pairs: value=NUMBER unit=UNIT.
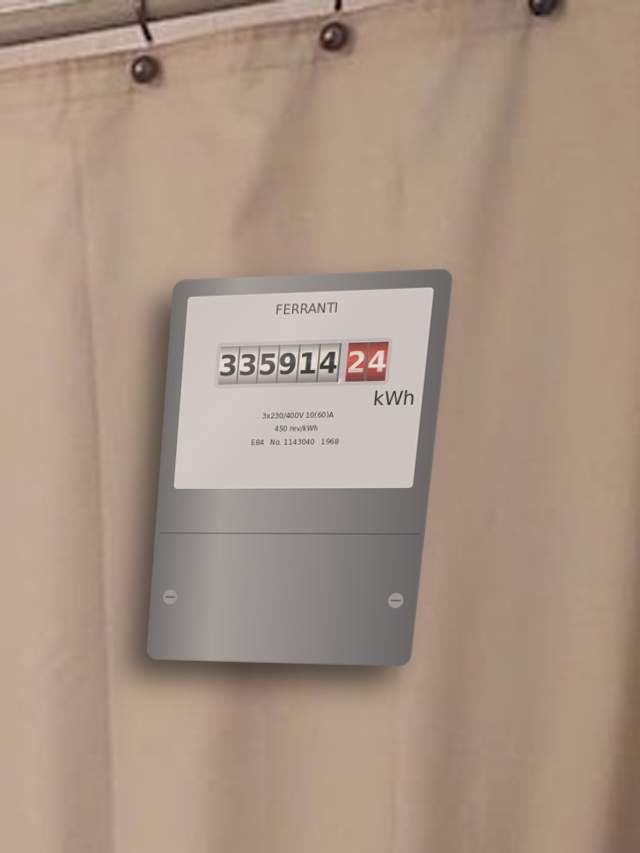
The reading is value=335914.24 unit=kWh
